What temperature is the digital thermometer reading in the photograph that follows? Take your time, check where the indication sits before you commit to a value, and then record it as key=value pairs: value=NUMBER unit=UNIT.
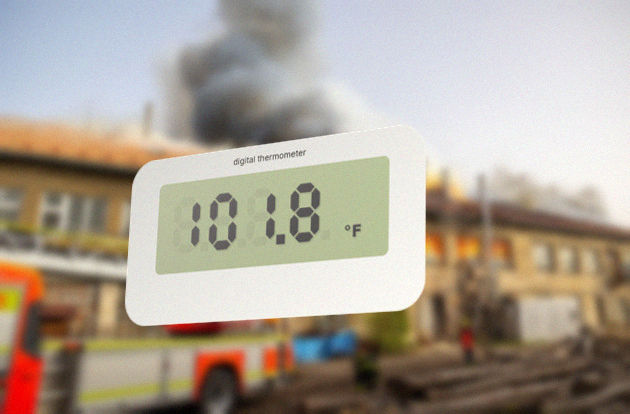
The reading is value=101.8 unit=°F
